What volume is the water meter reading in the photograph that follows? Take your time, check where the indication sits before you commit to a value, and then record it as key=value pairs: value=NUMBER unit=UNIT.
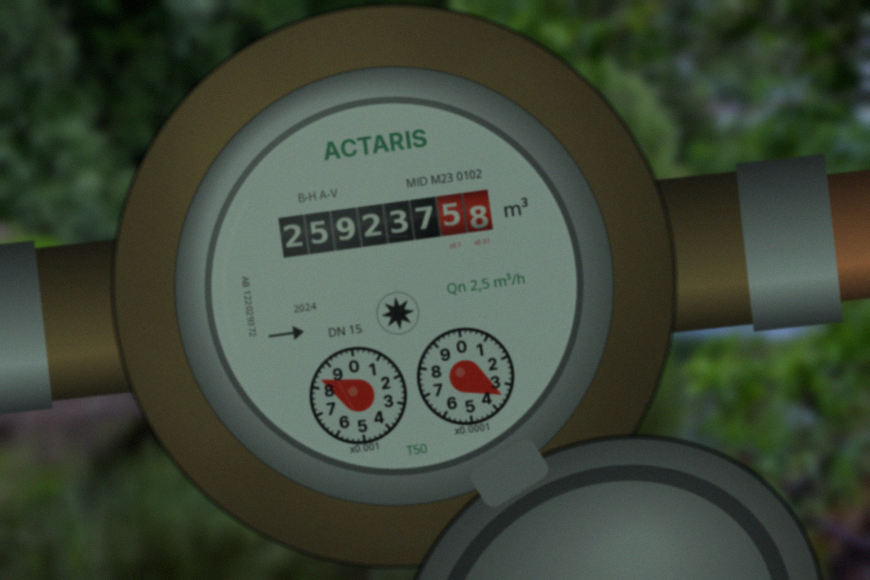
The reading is value=259237.5783 unit=m³
